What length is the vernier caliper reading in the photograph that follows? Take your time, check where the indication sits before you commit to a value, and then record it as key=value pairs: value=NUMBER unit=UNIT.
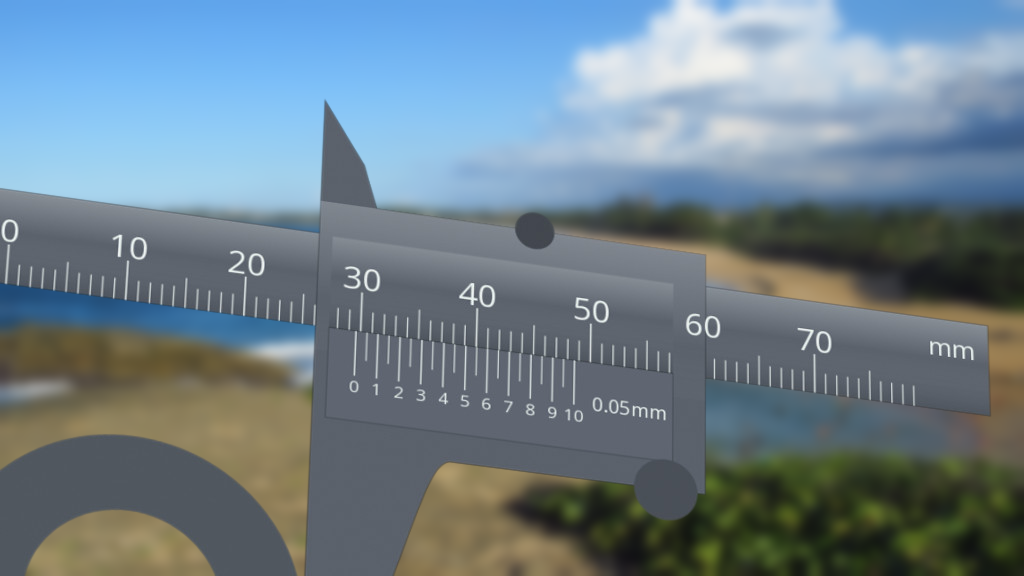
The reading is value=29.6 unit=mm
